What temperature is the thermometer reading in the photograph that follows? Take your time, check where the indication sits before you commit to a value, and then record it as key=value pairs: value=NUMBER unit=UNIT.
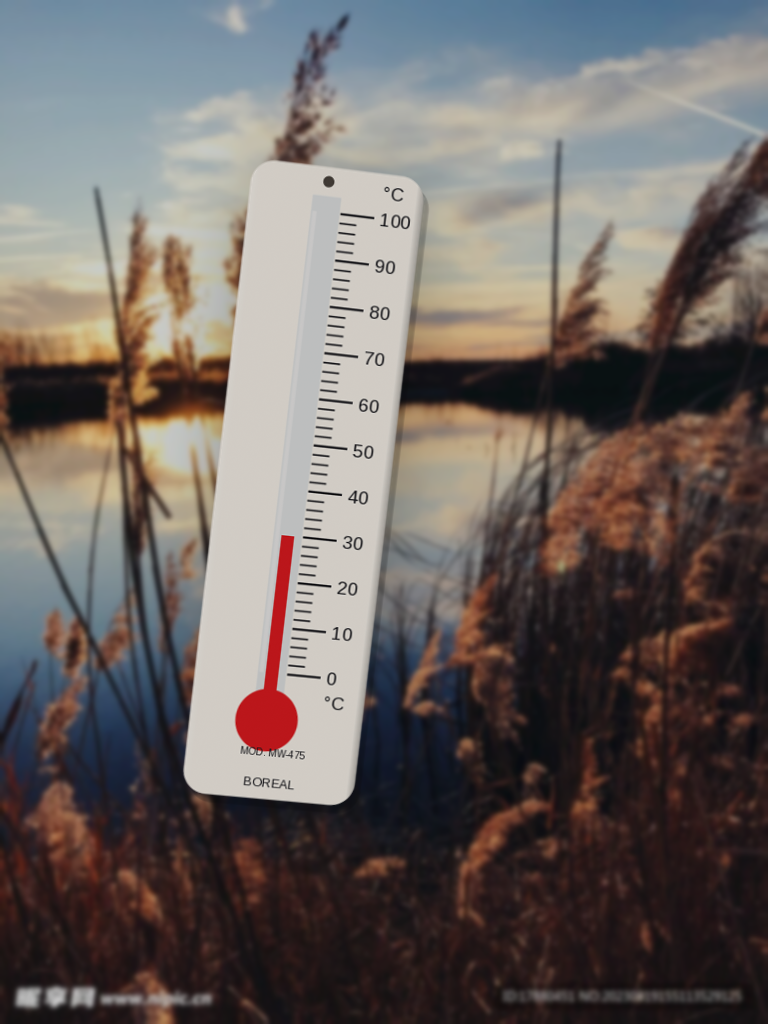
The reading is value=30 unit=°C
